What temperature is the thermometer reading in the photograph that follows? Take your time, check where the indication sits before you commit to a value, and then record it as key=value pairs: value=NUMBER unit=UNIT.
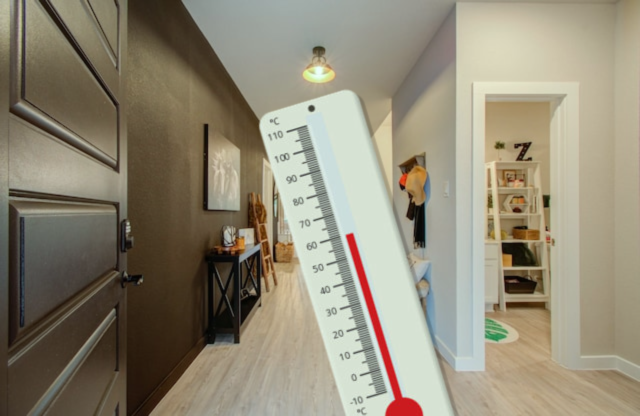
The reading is value=60 unit=°C
